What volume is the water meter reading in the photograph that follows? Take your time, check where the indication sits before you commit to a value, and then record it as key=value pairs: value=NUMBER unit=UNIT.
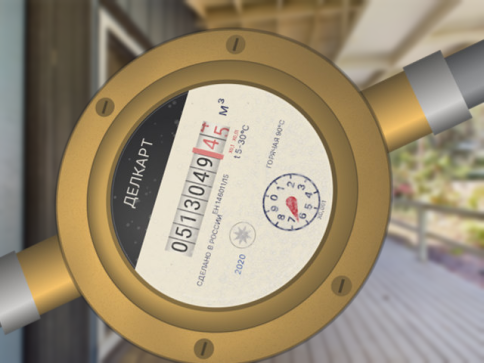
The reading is value=513049.446 unit=m³
